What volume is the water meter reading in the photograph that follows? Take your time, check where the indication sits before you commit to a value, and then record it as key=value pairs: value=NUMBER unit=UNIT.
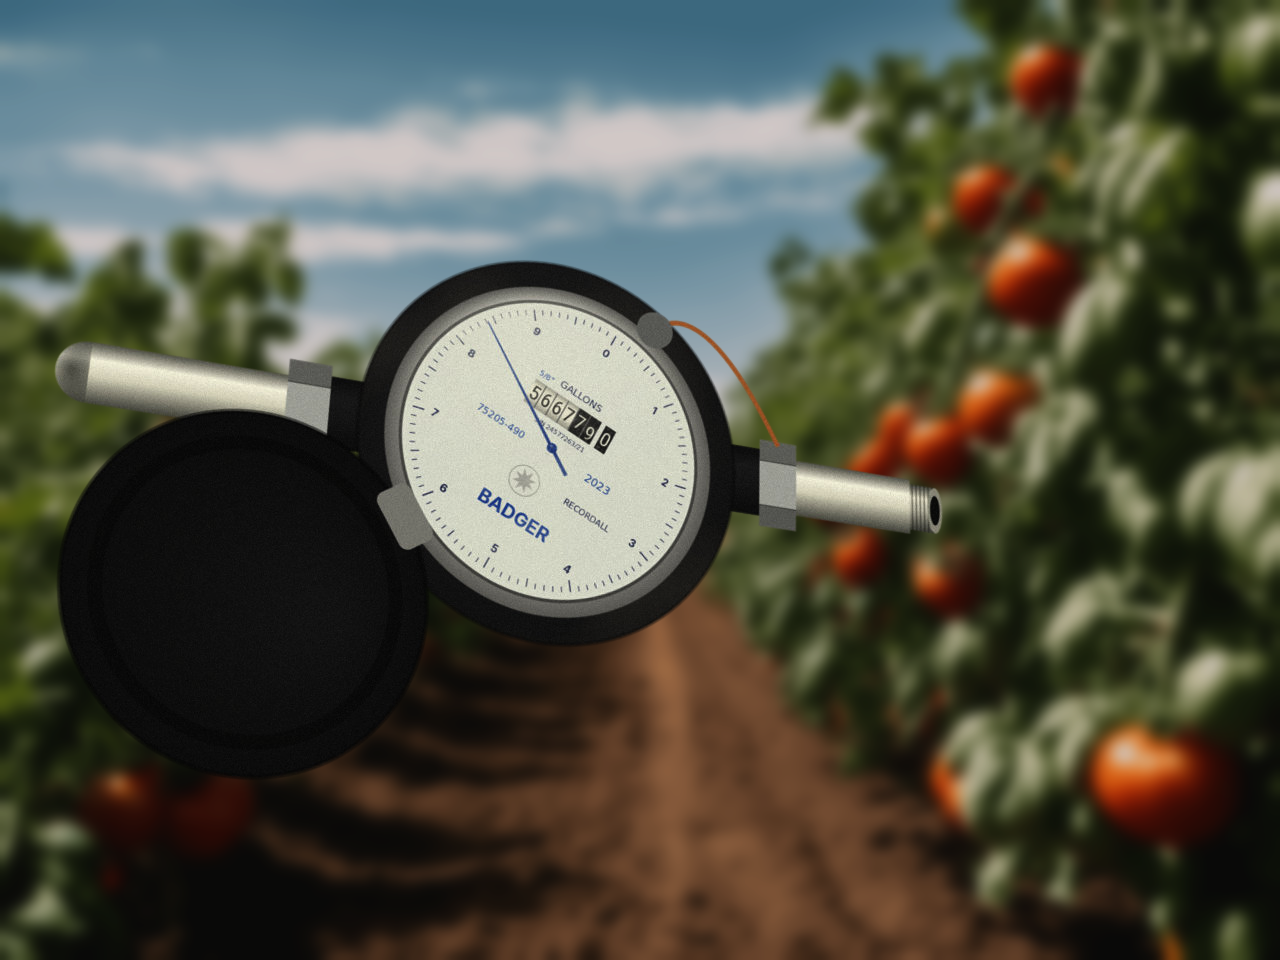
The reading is value=5667788.4 unit=gal
